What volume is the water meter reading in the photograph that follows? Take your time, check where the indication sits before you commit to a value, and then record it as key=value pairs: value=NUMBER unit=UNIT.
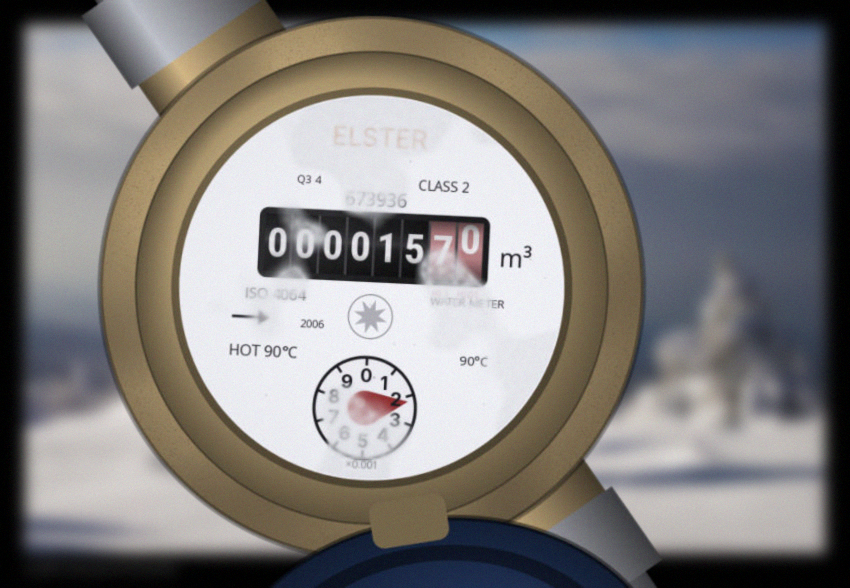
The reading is value=15.702 unit=m³
